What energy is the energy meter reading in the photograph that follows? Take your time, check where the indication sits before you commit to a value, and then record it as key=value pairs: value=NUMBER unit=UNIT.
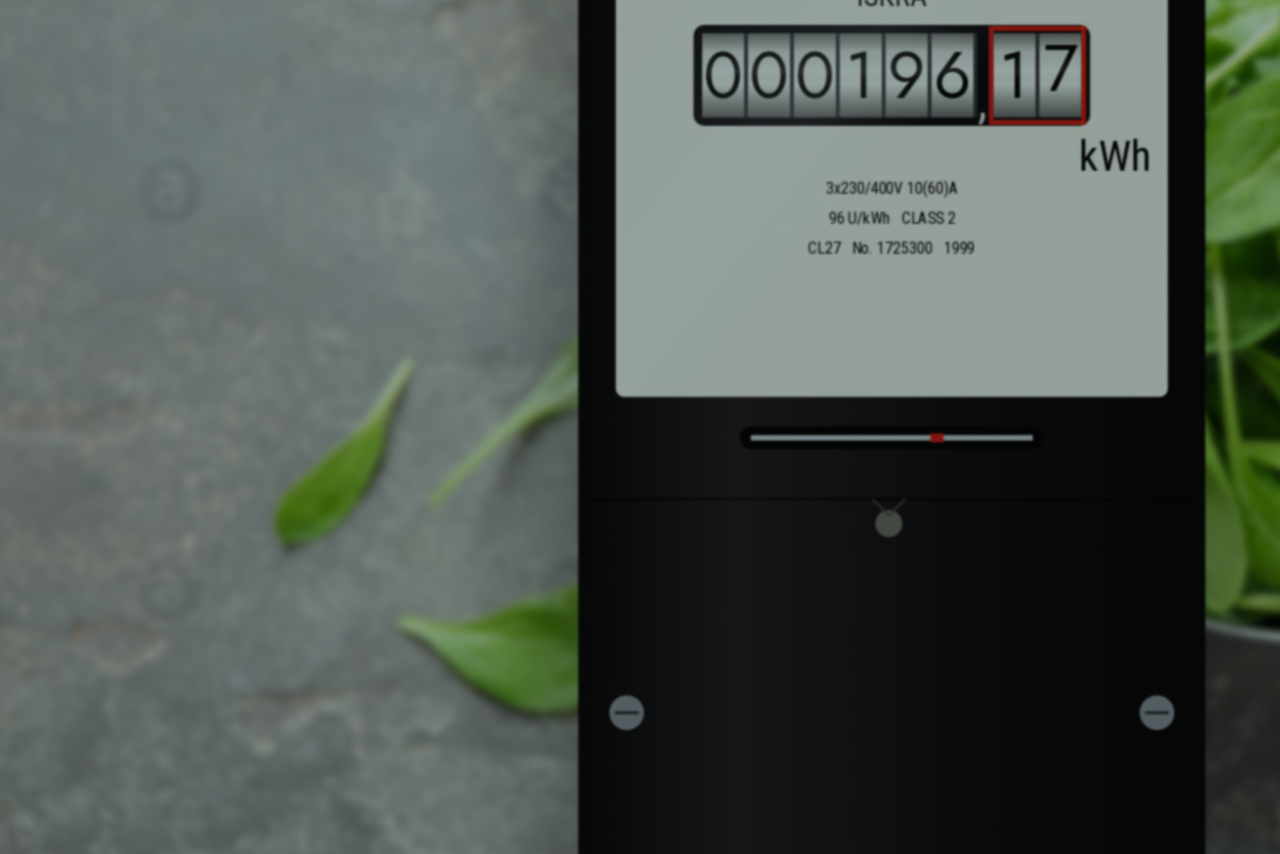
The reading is value=196.17 unit=kWh
